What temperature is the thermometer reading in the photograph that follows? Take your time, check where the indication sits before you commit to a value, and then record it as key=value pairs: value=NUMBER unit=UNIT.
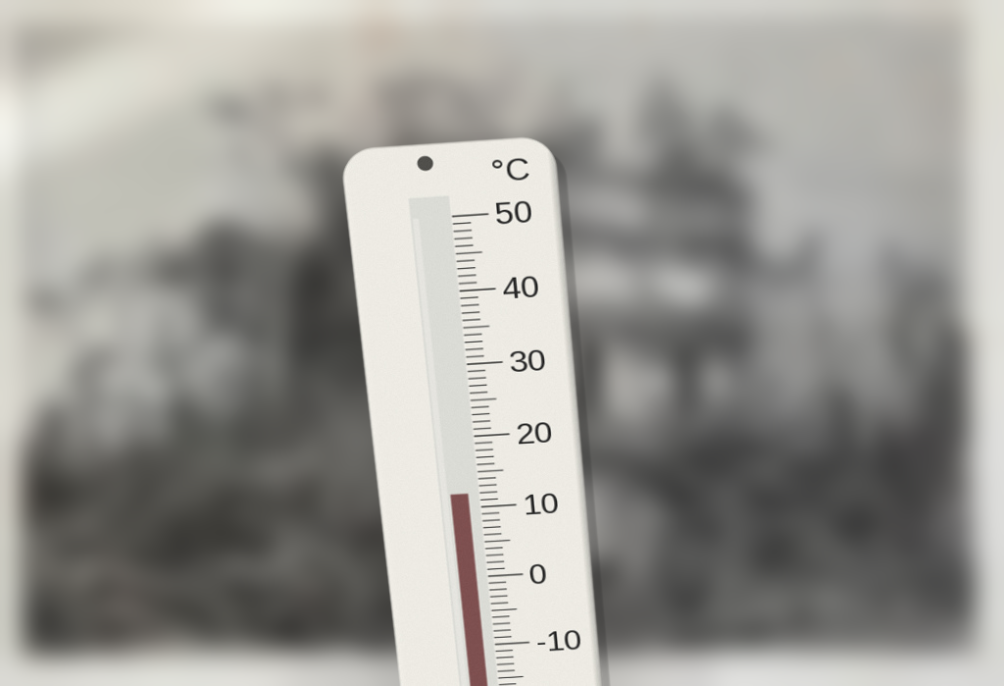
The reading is value=12 unit=°C
